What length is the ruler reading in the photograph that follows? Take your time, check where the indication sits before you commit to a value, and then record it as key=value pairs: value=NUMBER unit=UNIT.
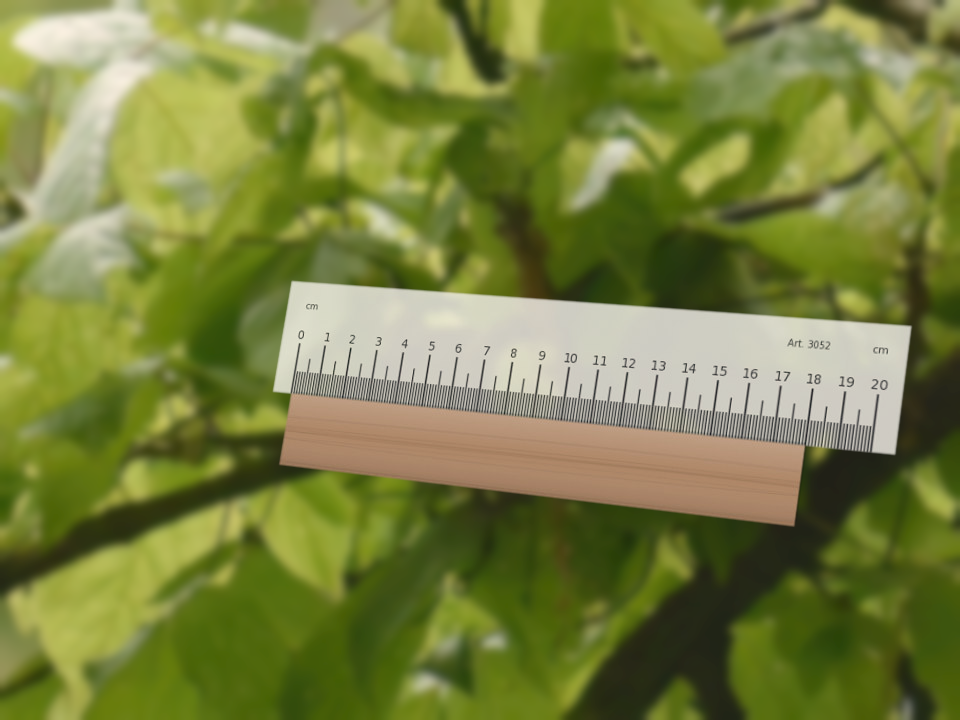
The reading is value=18 unit=cm
